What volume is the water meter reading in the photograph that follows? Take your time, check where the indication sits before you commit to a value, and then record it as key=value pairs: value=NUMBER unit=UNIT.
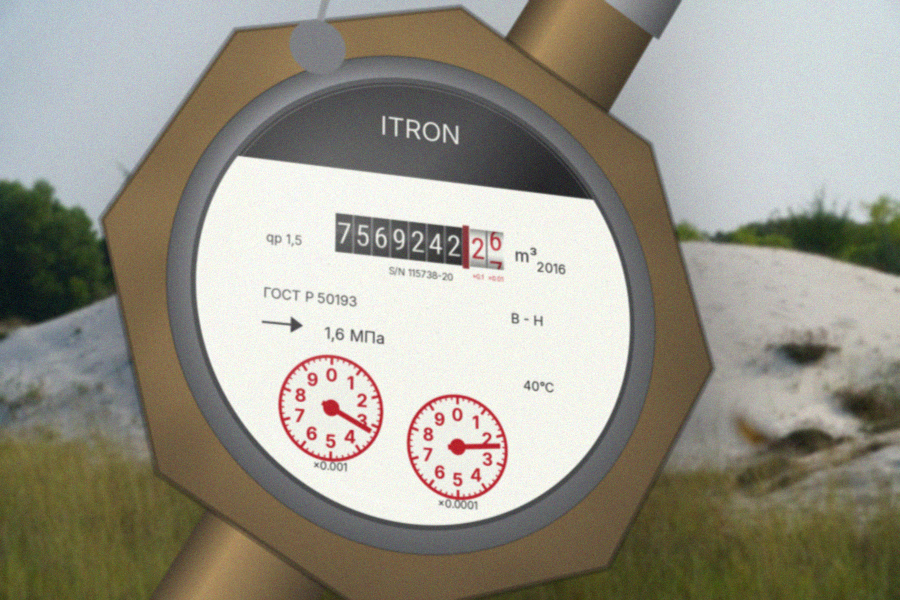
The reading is value=7569242.2632 unit=m³
